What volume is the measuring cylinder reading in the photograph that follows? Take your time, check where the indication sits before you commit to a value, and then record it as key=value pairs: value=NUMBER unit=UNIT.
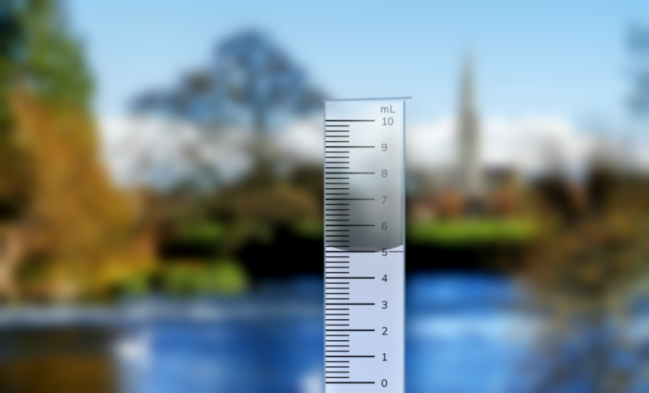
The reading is value=5 unit=mL
